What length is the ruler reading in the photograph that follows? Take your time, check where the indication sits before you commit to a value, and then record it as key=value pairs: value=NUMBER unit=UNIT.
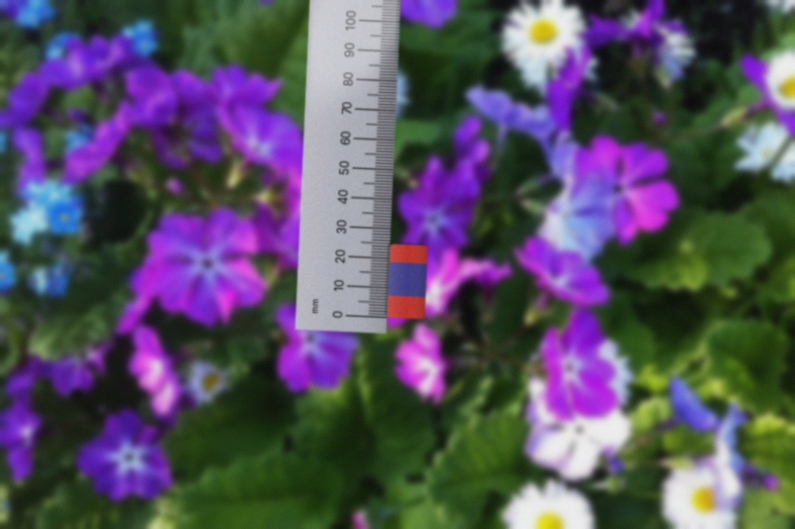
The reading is value=25 unit=mm
